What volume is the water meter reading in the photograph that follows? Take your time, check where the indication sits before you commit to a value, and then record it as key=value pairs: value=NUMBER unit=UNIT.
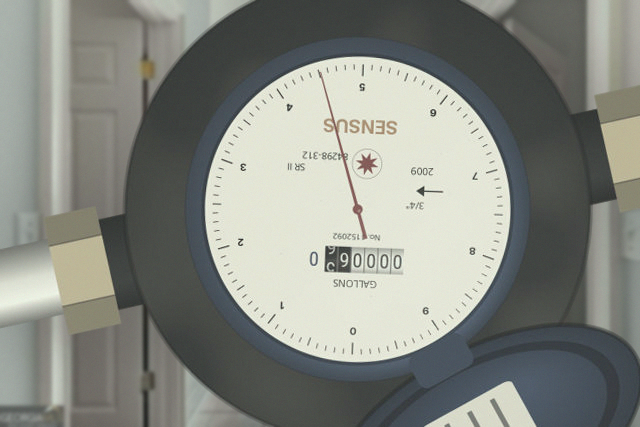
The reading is value=654.5 unit=gal
